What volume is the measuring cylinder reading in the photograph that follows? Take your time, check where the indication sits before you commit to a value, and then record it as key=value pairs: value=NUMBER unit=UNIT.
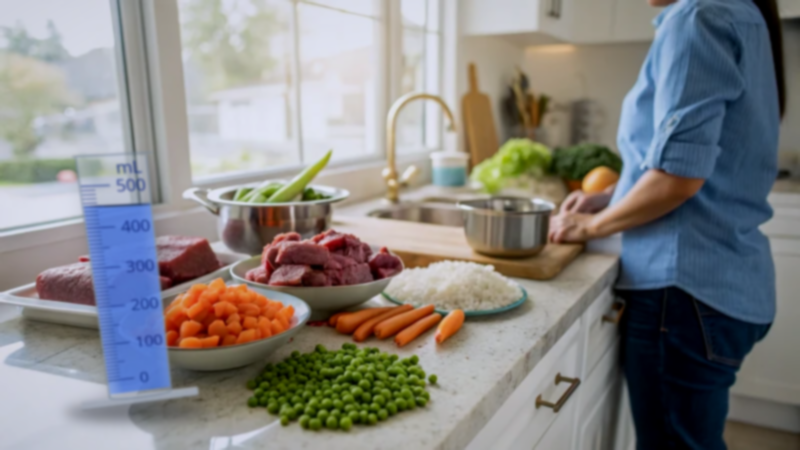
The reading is value=450 unit=mL
